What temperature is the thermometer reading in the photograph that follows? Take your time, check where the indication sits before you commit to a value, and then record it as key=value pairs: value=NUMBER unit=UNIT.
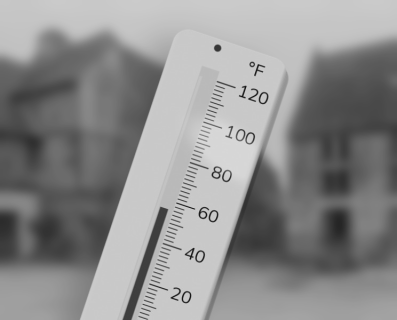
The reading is value=56 unit=°F
